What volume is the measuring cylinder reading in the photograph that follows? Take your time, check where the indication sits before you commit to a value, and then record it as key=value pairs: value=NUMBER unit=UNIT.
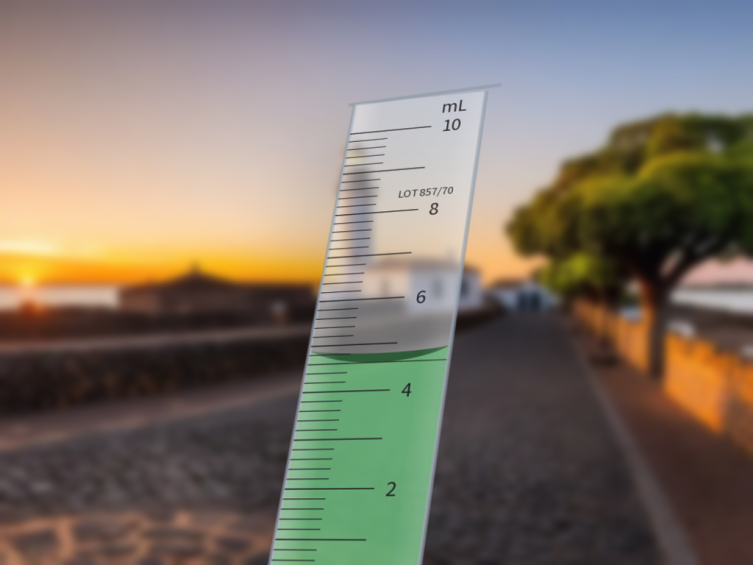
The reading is value=4.6 unit=mL
